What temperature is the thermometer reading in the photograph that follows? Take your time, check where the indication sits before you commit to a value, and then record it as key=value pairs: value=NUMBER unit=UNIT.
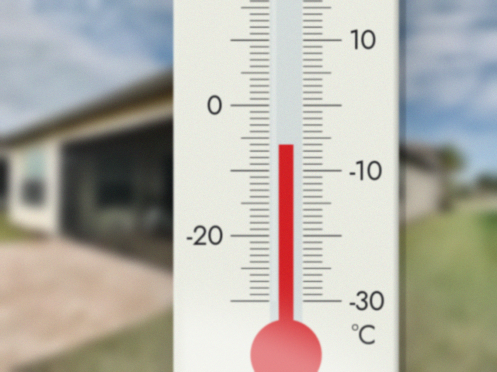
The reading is value=-6 unit=°C
